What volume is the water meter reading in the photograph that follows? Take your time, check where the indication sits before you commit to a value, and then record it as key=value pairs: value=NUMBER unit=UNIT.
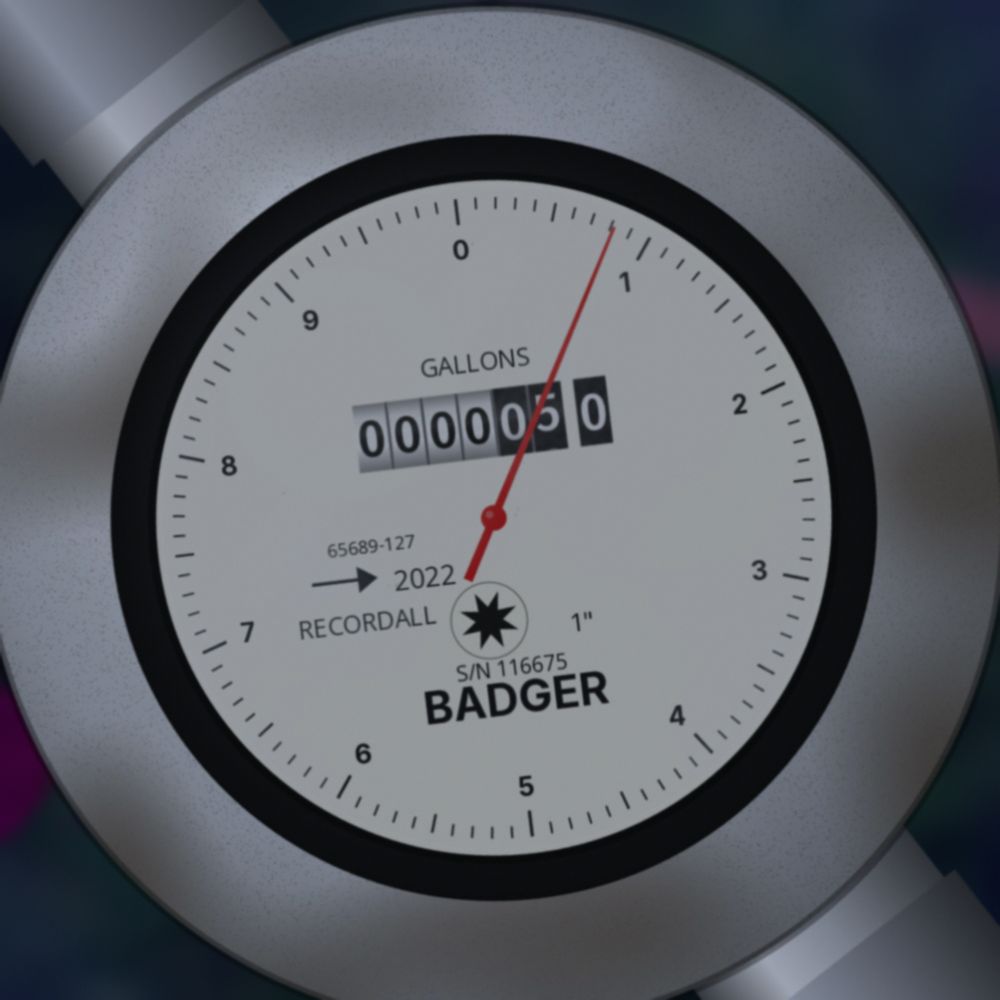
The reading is value=50.8 unit=gal
